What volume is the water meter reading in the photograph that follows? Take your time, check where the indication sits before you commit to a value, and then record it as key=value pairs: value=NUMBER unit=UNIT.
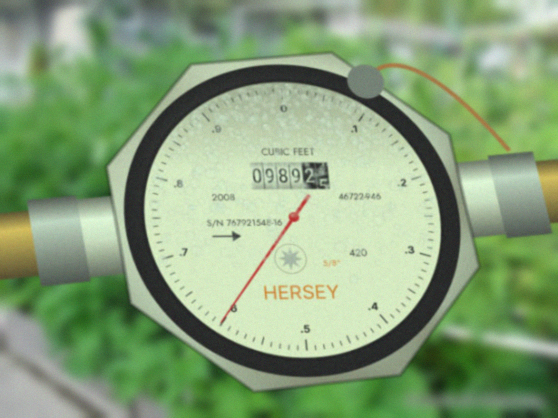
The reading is value=98924.60 unit=ft³
